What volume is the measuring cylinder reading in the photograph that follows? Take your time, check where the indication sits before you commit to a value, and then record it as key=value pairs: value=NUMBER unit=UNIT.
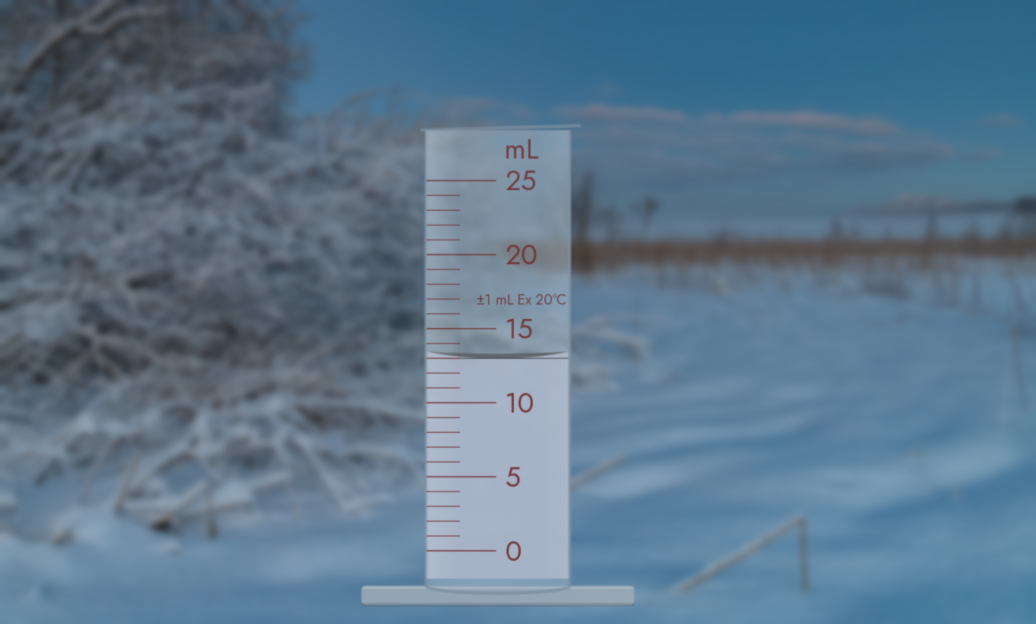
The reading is value=13 unit=mL
